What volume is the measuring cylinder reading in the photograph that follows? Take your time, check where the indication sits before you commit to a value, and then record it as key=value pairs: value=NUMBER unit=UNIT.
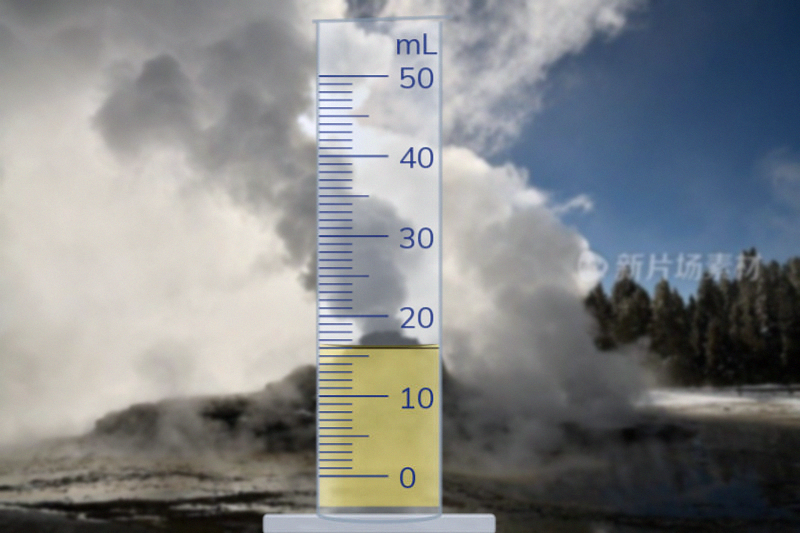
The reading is value=16 unit=mL
